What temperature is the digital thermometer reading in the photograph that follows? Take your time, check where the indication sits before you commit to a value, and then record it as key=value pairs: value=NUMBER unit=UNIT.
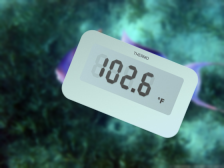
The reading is value=102.6 unit=°F
